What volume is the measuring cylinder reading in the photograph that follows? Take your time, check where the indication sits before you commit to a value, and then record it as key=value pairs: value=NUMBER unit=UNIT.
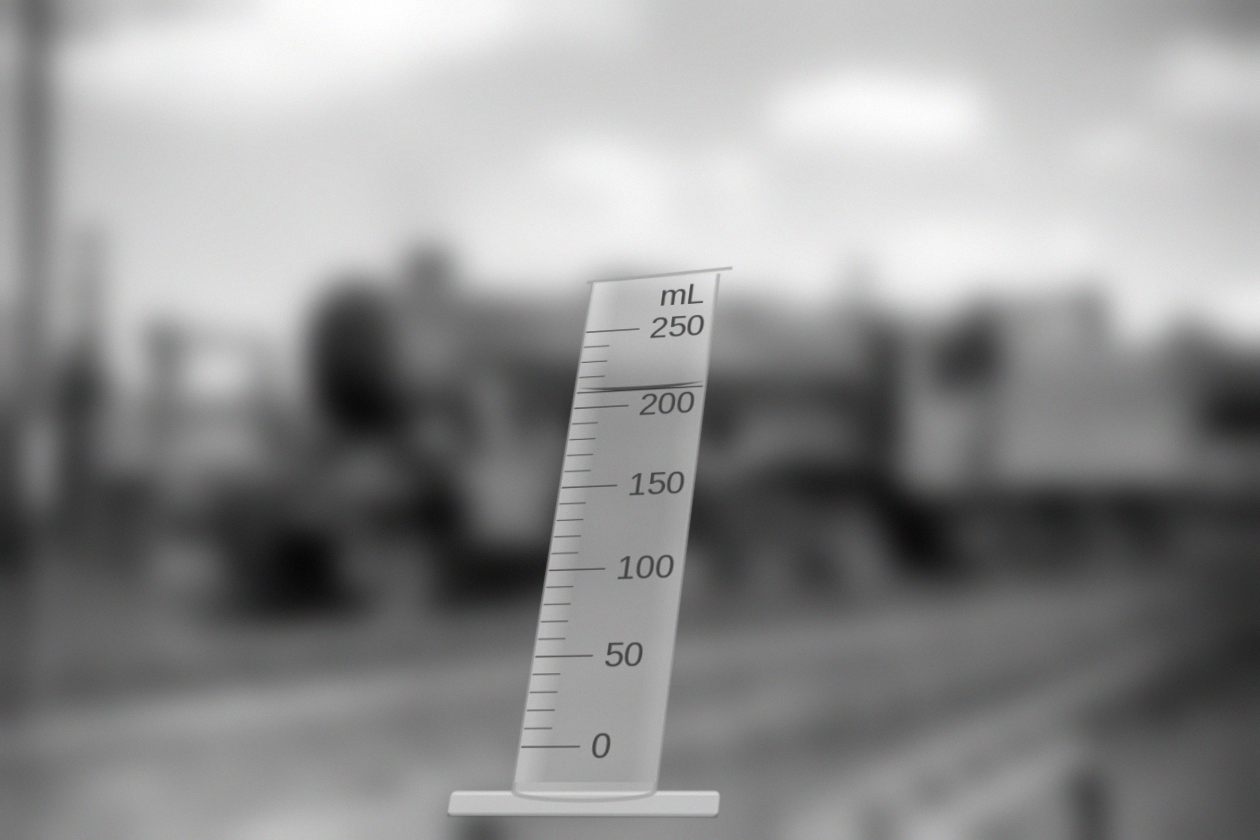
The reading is value=210 unit=mL
